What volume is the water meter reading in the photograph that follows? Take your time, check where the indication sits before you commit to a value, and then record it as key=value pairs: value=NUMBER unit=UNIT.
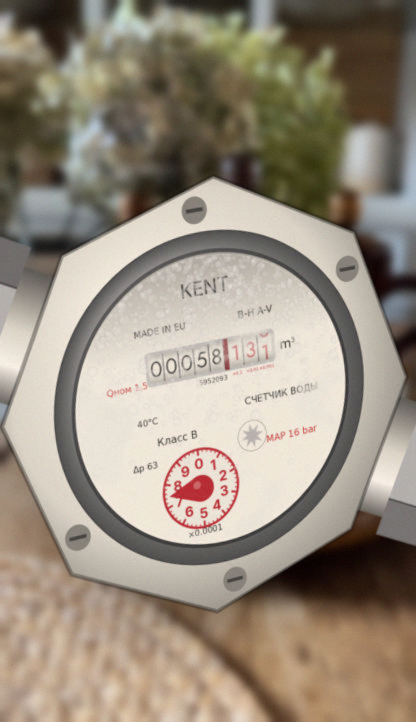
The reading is value=58.1307 unit=m³
